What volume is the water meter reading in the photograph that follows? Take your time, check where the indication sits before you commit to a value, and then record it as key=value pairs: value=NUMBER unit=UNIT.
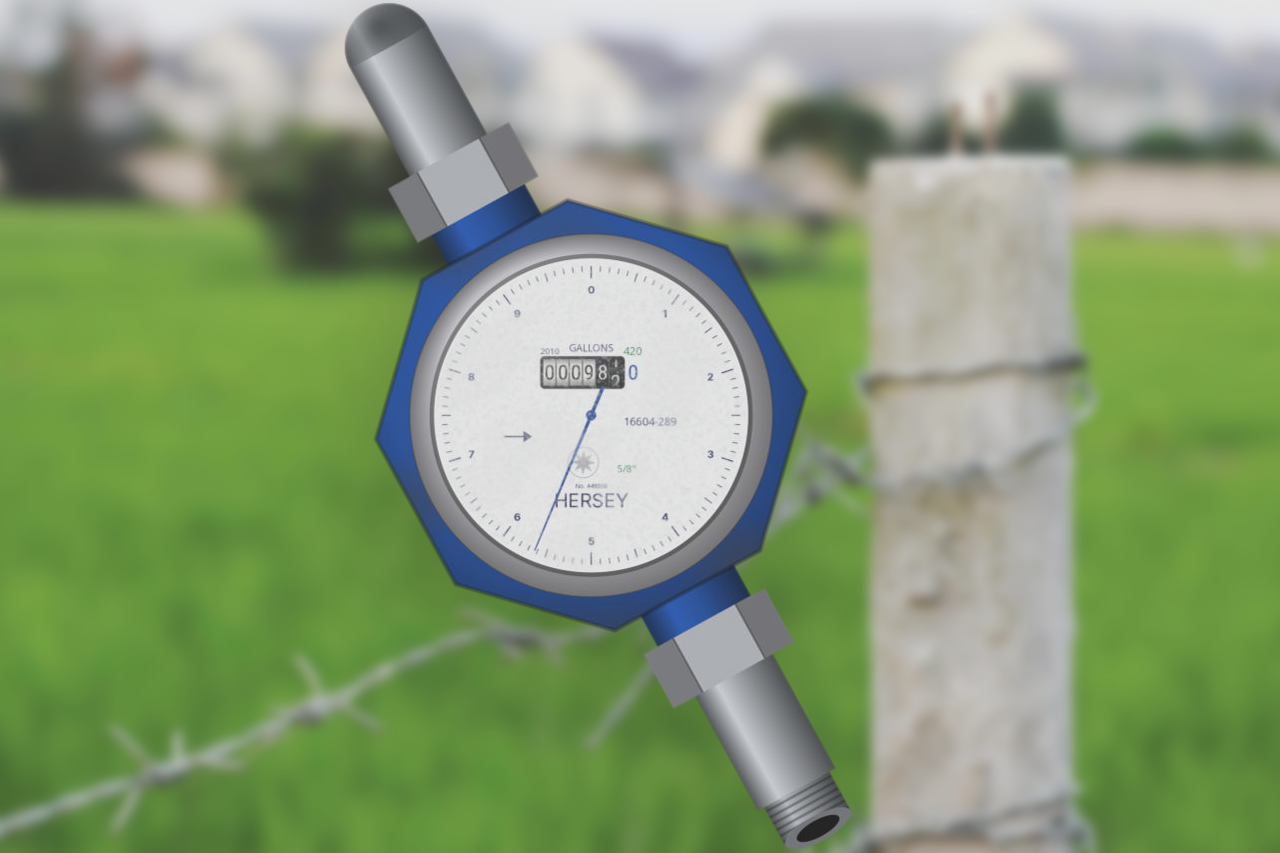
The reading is value=9815.6 unit=gal
